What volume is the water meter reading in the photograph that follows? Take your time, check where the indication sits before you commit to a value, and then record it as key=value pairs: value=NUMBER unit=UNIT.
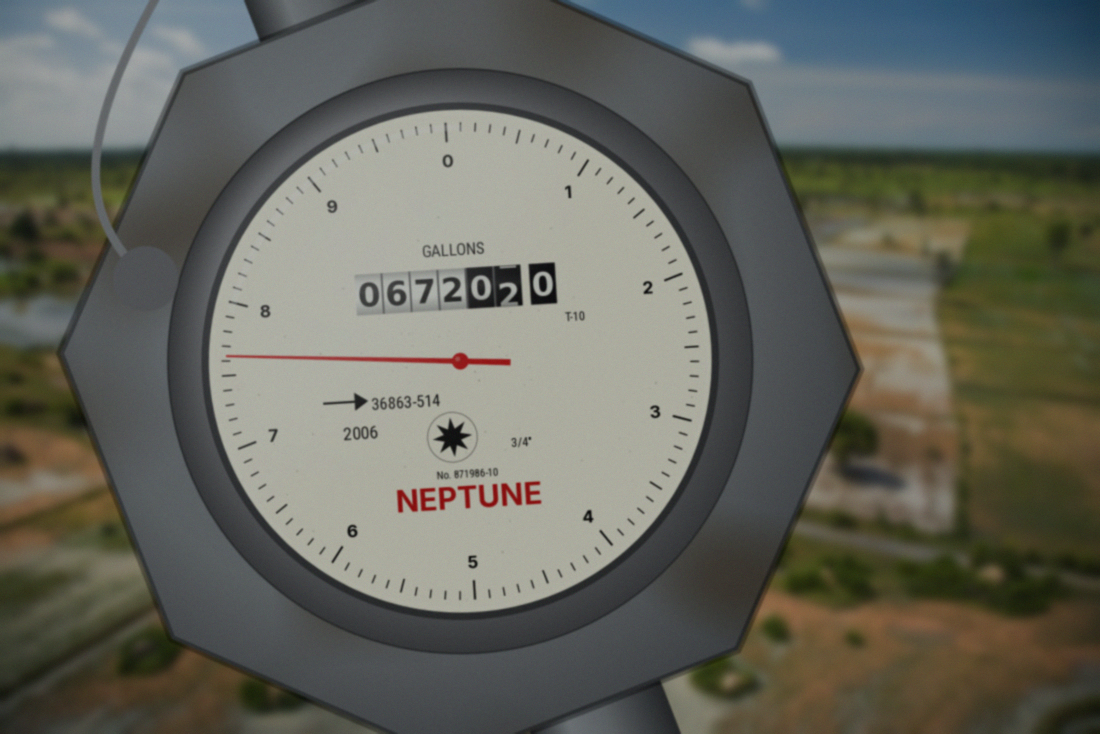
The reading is value=672017.6 unit=gal
